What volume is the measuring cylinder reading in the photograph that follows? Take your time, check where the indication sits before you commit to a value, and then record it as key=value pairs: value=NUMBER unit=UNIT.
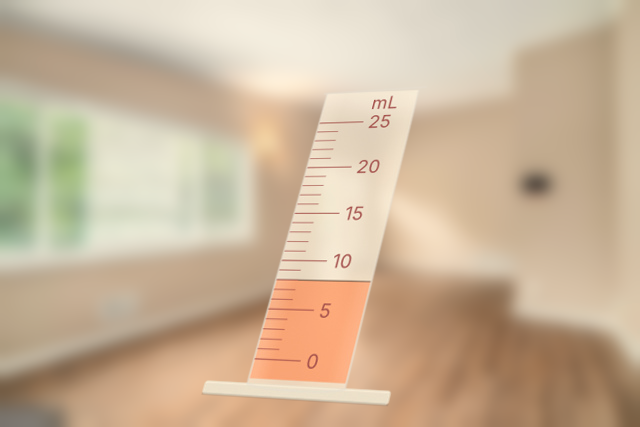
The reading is value=8 unit=mL
